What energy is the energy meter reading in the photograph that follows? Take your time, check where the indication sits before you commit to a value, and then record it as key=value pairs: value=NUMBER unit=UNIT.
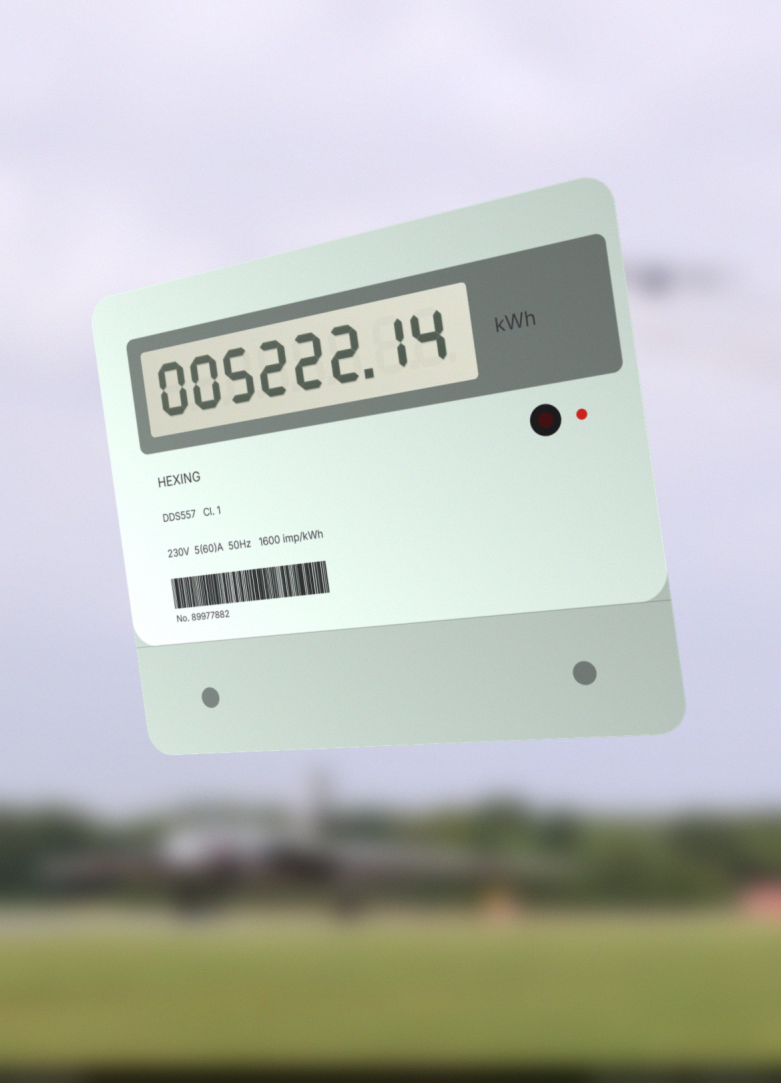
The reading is value=5222.14 unit=kWh
